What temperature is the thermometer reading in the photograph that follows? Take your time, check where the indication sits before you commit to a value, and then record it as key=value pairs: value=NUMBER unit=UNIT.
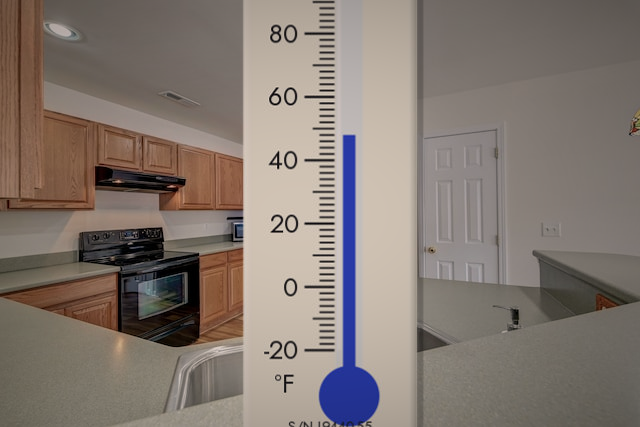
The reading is value=48 unit=°F
